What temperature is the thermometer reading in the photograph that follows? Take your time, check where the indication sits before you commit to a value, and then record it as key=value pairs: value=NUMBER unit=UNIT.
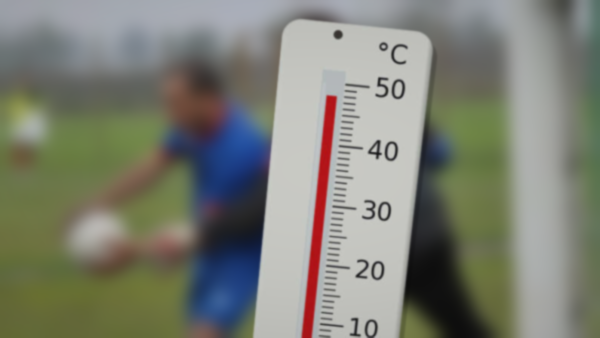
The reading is value=48 unit=°C
